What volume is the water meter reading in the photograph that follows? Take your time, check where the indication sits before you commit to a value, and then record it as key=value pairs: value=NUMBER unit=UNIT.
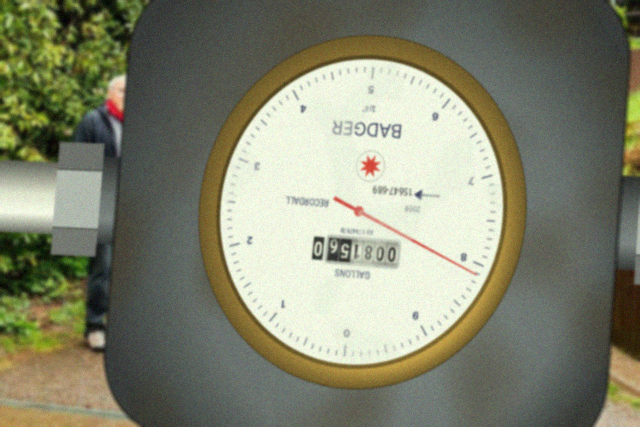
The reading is value=81558.1 unit=gal
